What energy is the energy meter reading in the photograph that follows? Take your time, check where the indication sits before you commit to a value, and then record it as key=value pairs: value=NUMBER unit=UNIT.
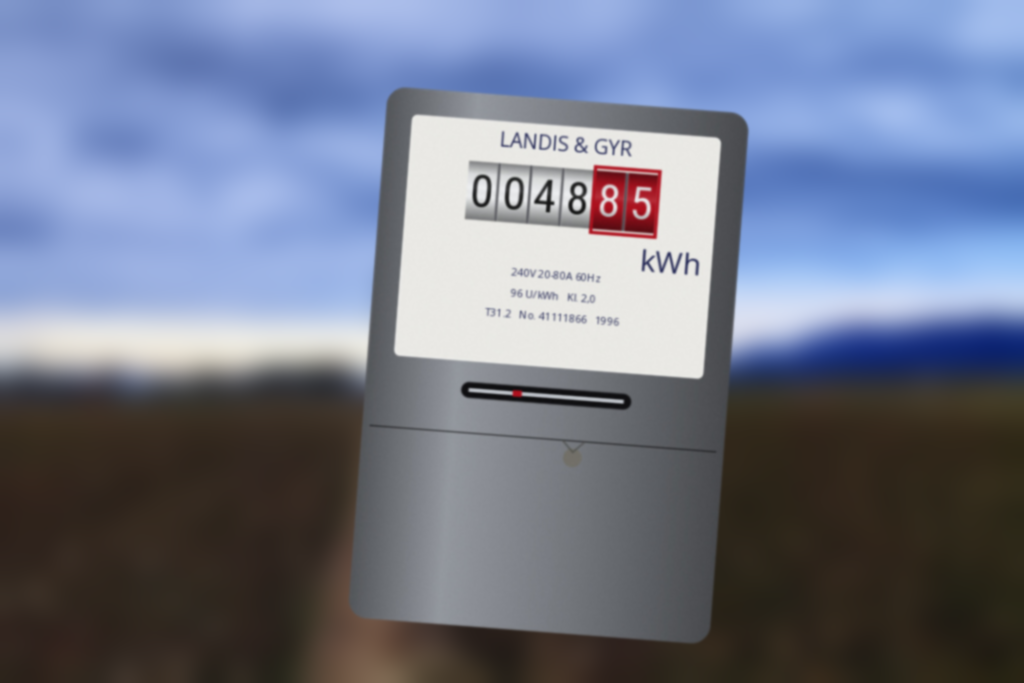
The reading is value=48.85 unit=kWh
